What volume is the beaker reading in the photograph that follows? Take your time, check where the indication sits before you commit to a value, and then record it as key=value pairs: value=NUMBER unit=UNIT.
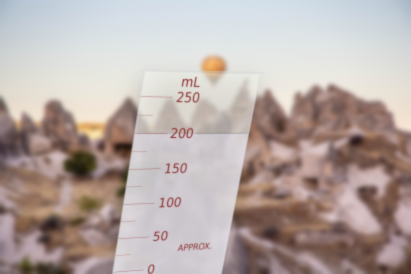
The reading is value=200 unit=mL
